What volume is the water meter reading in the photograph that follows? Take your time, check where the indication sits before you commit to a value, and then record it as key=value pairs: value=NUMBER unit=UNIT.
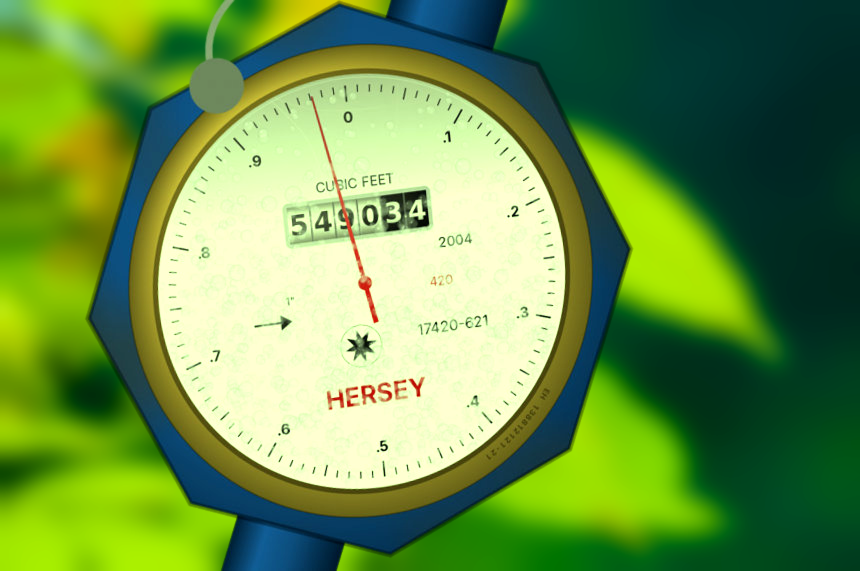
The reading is value=549033.97 unit=ft³
